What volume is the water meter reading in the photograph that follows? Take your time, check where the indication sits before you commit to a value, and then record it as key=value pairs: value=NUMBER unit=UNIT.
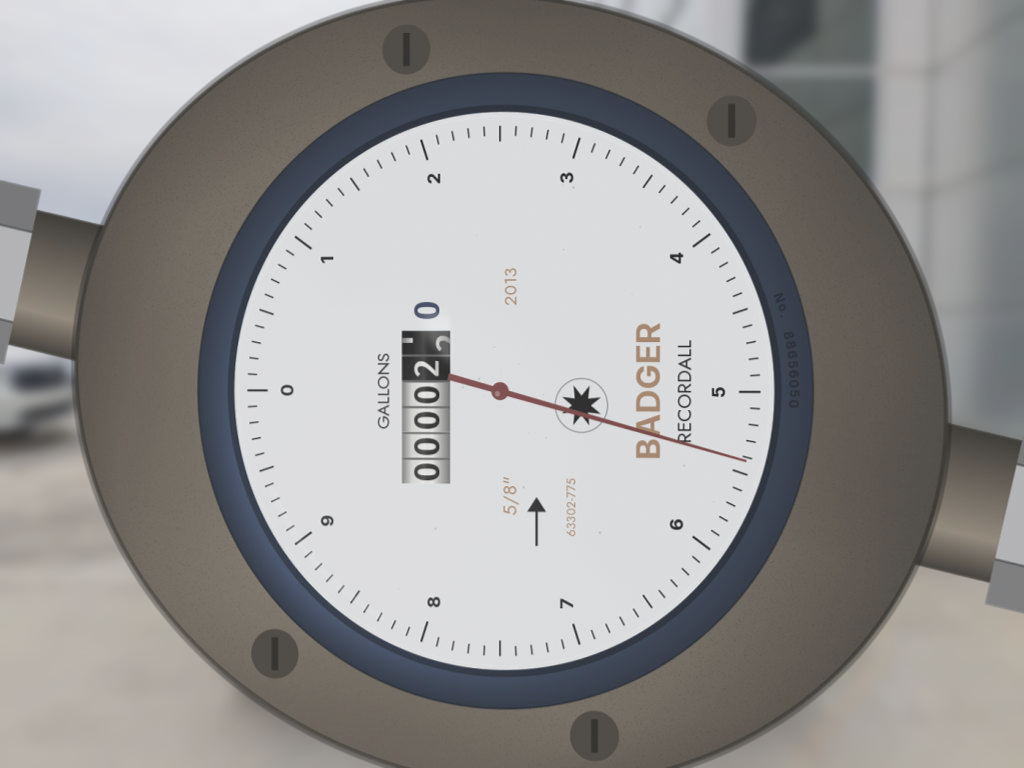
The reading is value=215.4 unit=gal
